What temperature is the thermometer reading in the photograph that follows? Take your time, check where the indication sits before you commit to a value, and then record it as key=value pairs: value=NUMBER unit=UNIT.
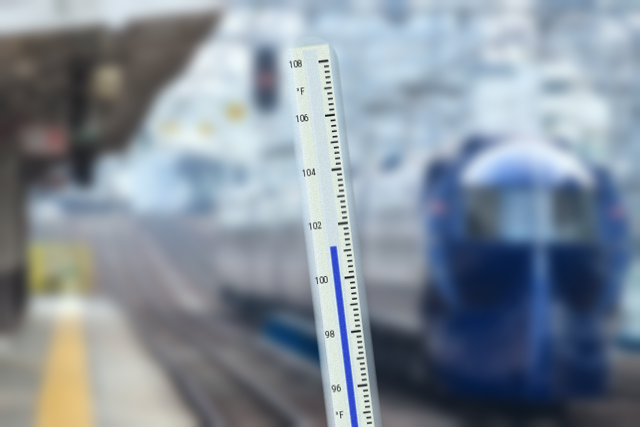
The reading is value=101.2 unit=°F
